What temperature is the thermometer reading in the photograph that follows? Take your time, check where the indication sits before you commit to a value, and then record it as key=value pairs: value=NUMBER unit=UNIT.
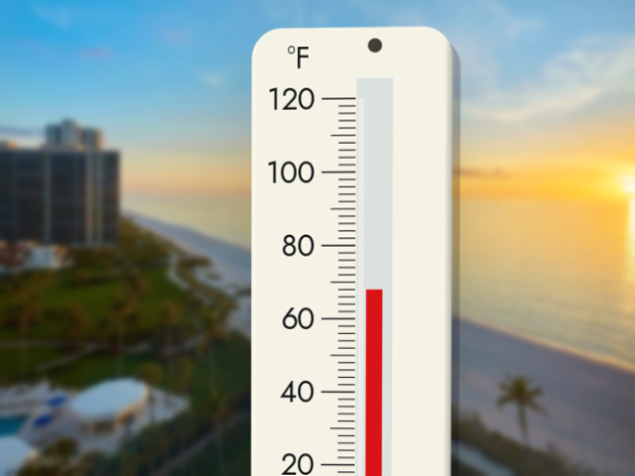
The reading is value=68 unit=°F
